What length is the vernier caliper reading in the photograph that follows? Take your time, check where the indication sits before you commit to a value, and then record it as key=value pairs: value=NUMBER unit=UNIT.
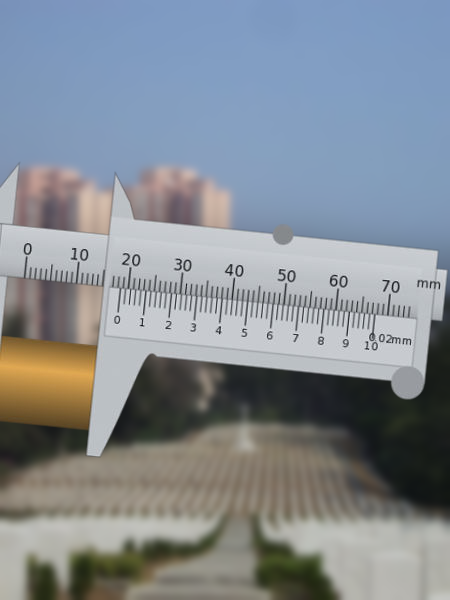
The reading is value=18.5 unit=mm
